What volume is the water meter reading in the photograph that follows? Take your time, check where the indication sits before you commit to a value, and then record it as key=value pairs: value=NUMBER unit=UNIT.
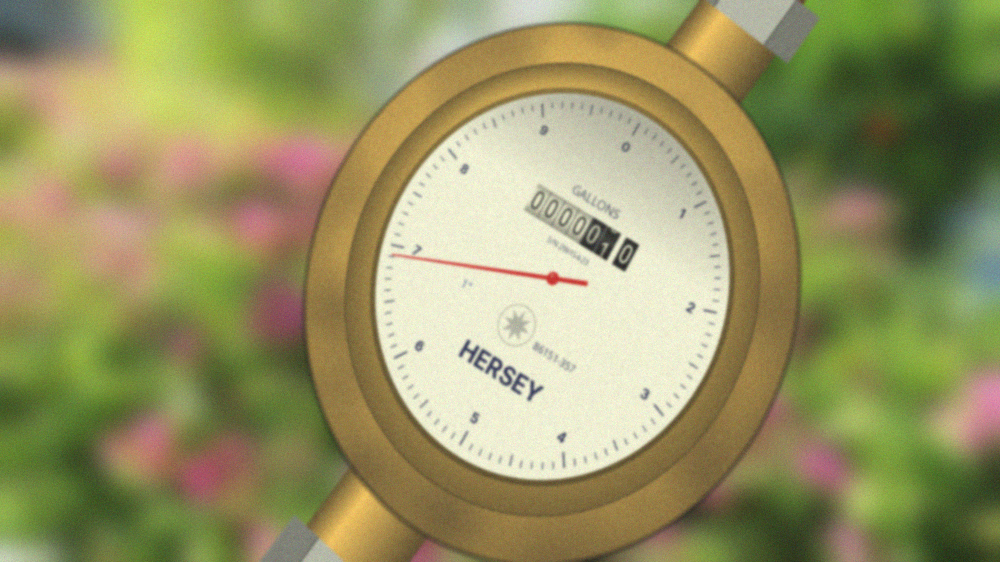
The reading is value=6.9 unit=gal
